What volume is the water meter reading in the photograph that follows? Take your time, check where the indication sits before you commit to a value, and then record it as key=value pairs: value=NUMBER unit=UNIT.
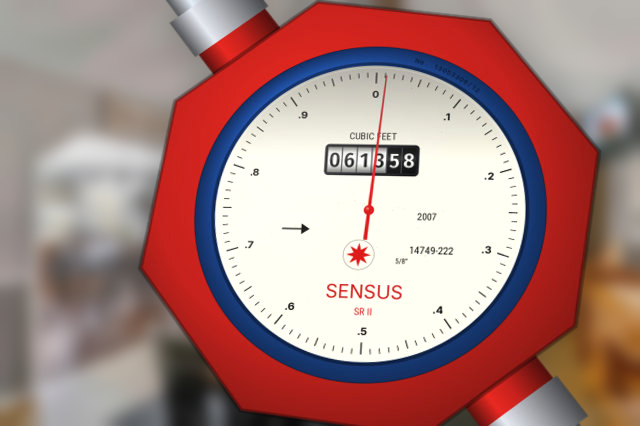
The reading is value=61358.01 unit=ft³
